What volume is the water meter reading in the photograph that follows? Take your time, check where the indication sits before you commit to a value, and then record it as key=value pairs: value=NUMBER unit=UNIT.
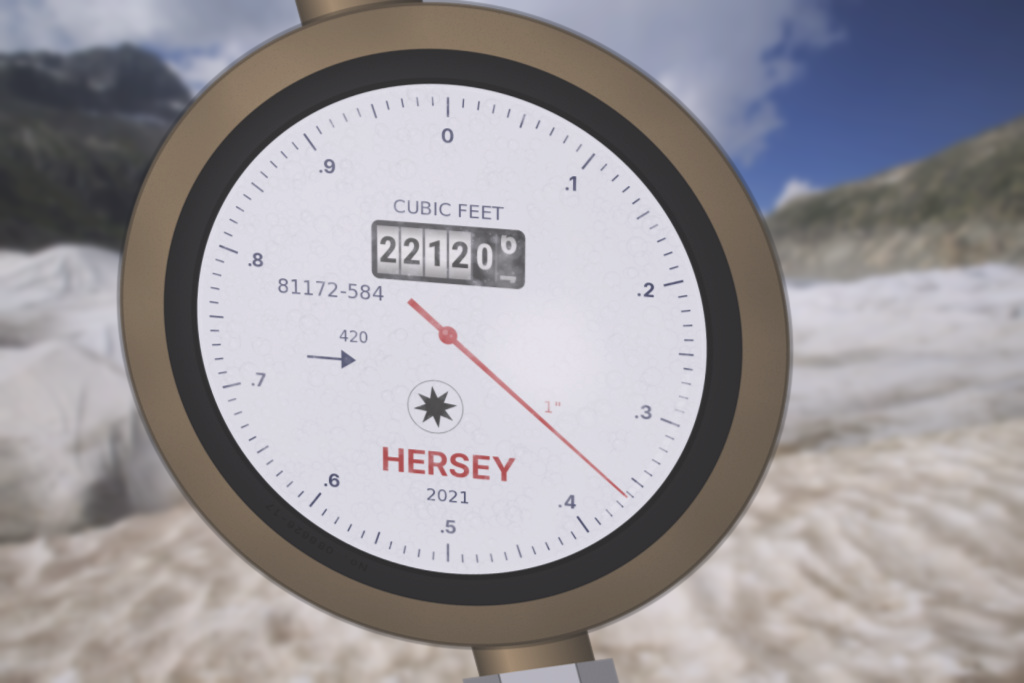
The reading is value=221206.36 unit=ft³
